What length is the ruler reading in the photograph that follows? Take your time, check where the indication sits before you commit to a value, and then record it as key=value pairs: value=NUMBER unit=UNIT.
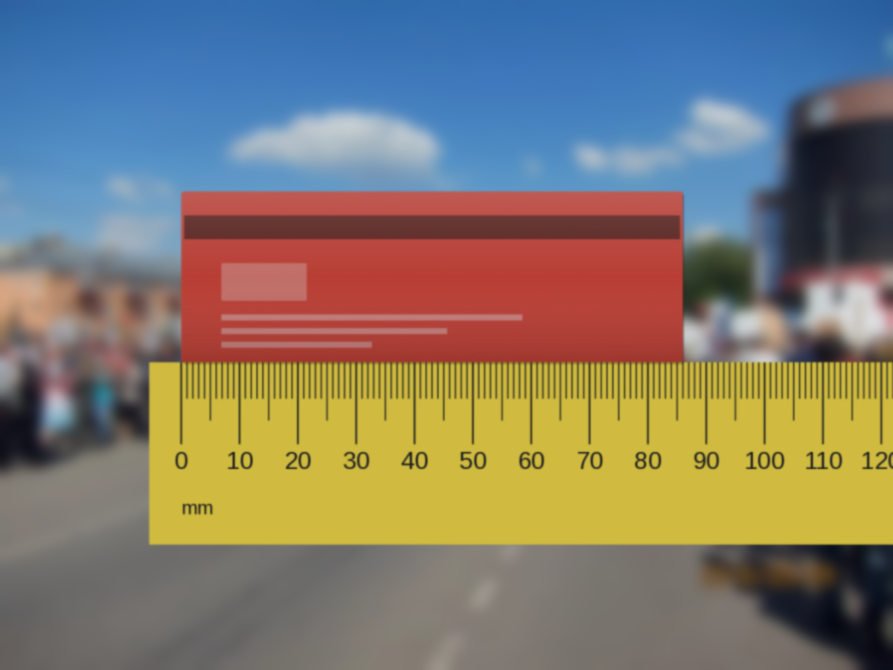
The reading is value=86 unit=mm
